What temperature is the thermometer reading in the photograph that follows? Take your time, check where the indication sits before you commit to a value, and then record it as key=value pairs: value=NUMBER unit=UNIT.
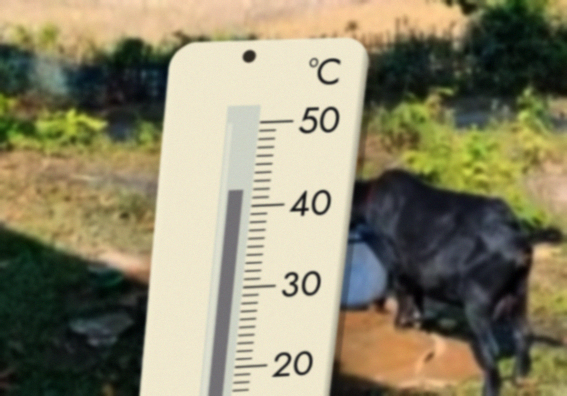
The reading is value=42 unit=°C
